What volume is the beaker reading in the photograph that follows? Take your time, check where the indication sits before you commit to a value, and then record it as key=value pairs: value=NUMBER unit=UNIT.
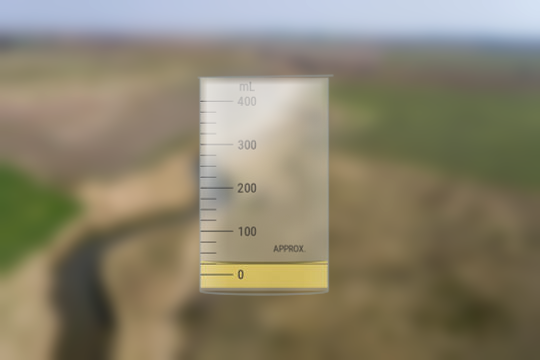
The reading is value=25 unit=mL
